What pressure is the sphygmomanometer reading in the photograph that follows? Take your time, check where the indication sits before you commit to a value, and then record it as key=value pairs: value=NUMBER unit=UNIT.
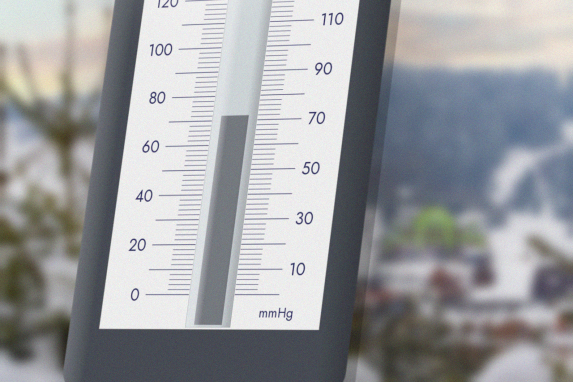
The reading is value=72 unit=mmHg
